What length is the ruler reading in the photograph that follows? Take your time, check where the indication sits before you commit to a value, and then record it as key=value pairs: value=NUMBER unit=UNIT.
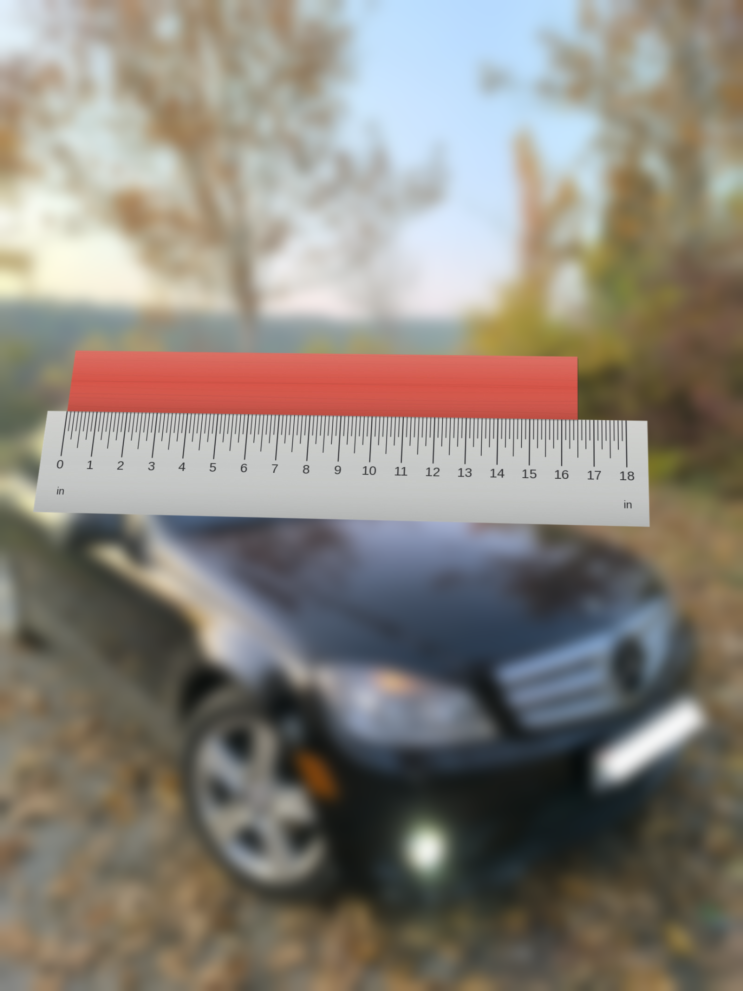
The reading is value=16.5 unit=in
